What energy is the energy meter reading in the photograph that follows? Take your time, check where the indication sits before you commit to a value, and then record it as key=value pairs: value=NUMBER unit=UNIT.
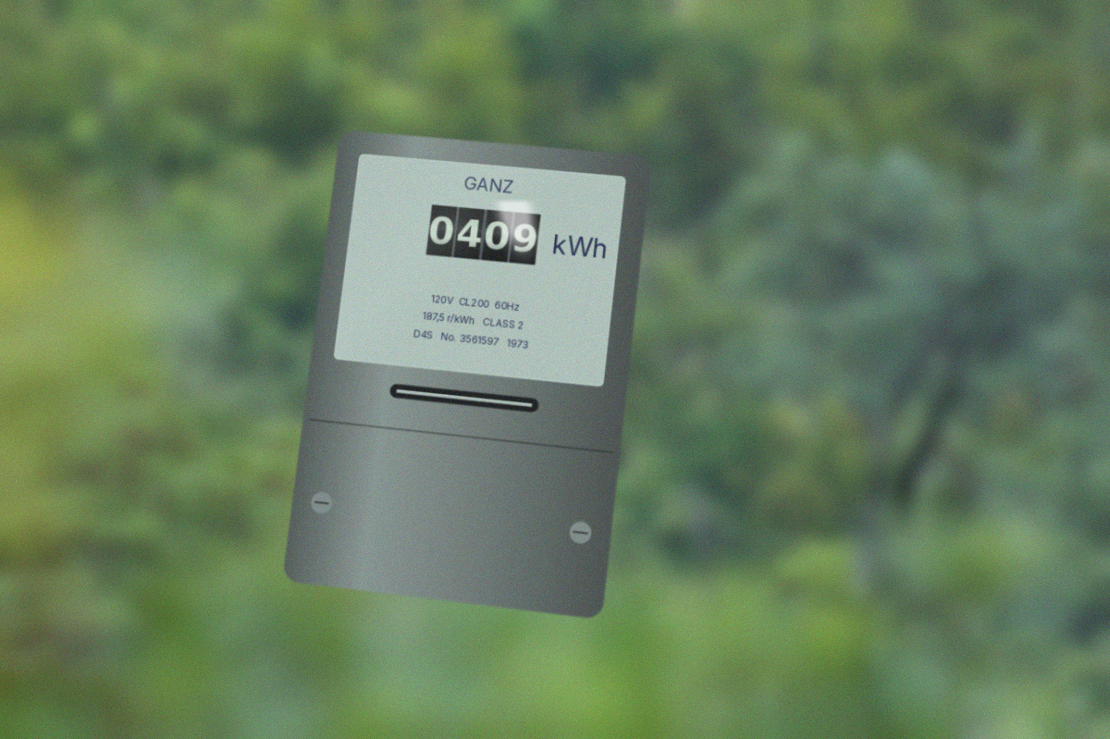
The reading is value=409 unit=kWh
